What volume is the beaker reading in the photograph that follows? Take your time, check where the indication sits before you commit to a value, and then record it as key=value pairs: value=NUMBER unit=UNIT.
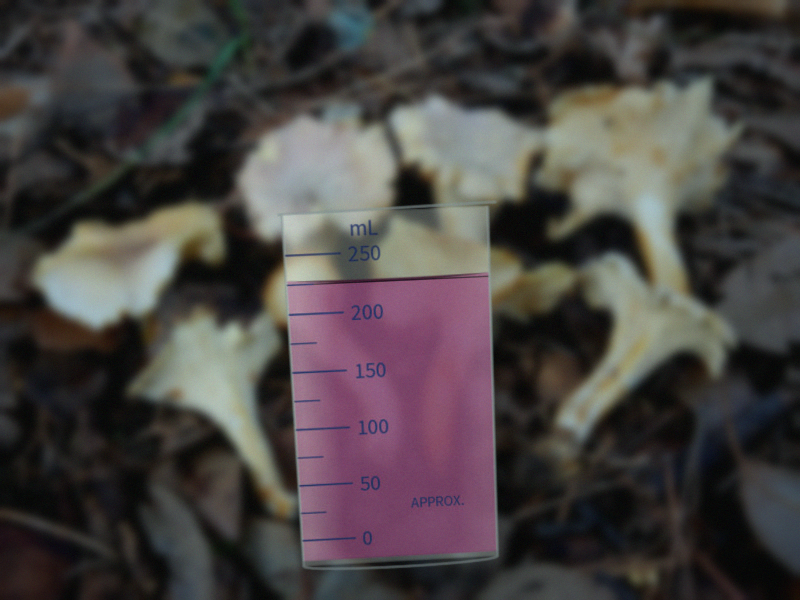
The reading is value=225 unit=mL
